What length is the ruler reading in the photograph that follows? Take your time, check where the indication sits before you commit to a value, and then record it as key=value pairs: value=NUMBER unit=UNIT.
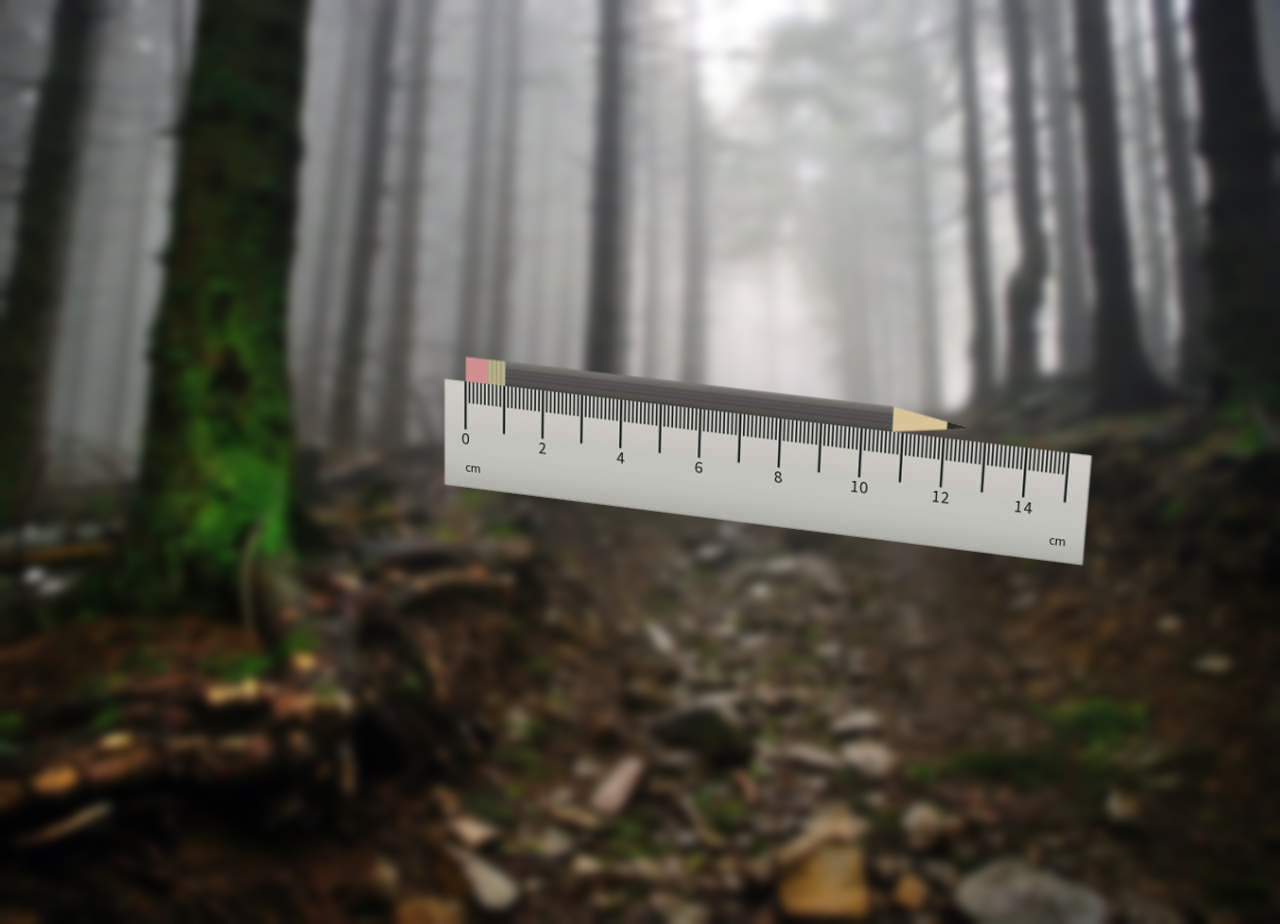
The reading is value=12.5 unit=cm
